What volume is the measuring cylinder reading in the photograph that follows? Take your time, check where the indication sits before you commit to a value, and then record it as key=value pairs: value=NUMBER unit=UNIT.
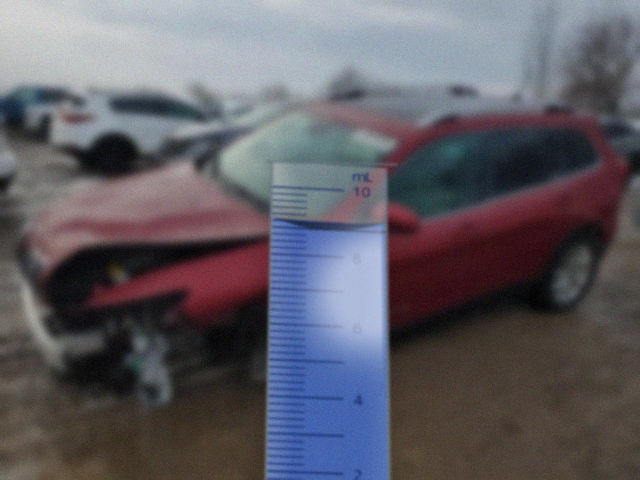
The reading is value=8.8 unit=mL
